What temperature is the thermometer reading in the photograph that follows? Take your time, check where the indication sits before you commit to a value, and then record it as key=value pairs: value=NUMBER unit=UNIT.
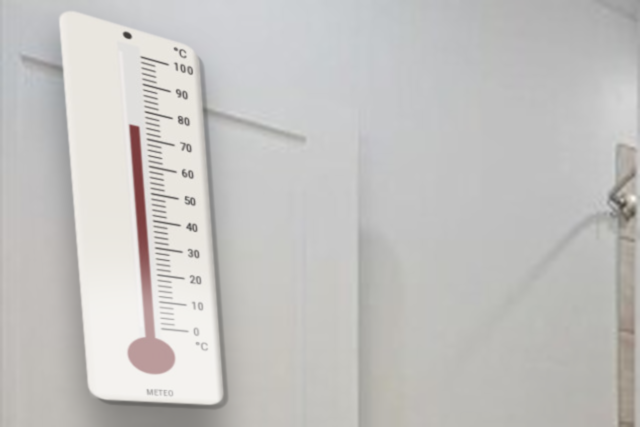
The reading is value=74 unit=°C
